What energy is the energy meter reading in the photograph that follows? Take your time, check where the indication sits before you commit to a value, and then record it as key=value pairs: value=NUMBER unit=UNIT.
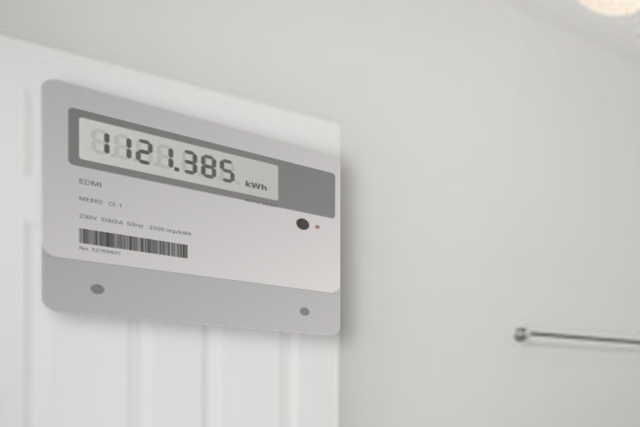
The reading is value=1121.385 unit=kWh
